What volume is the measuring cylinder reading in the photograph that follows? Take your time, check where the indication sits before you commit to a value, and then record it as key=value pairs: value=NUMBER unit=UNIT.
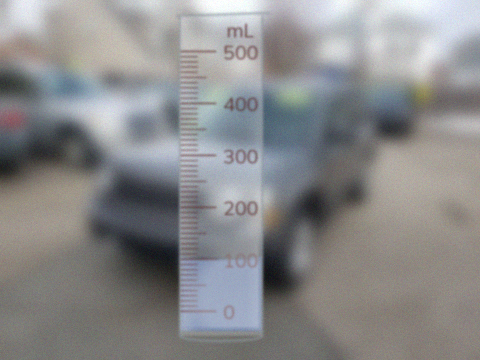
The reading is value=100 unit=mL
